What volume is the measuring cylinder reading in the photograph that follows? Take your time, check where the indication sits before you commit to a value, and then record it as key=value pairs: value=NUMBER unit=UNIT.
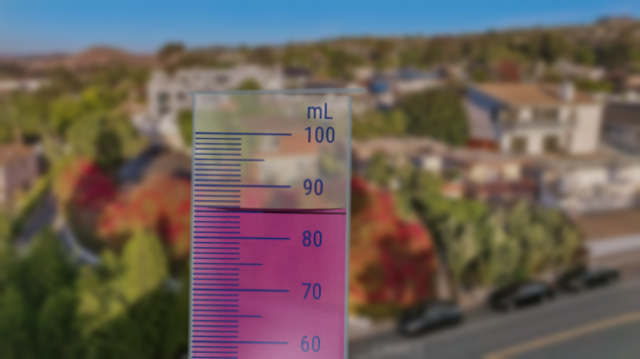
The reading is value=85 unit=mL
